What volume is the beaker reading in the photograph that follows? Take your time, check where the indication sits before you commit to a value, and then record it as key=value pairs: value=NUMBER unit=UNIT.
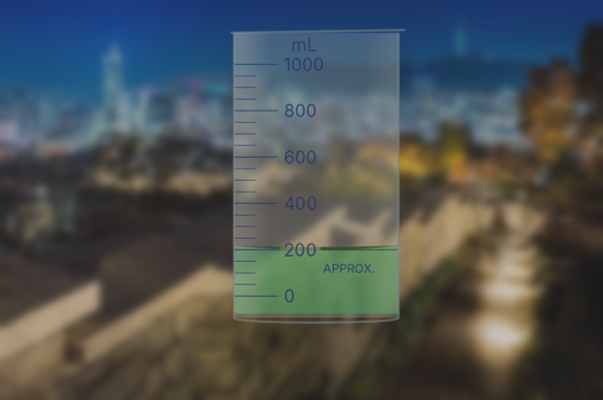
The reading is value=200 unit=mL
